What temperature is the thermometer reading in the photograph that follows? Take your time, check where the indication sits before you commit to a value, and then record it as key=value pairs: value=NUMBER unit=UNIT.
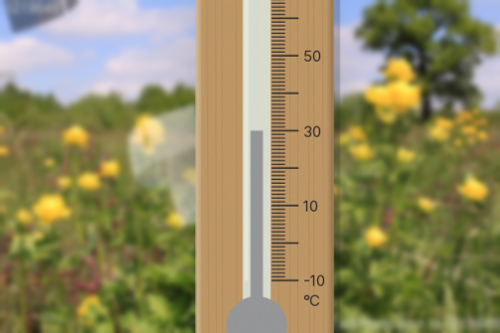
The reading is value=30 unit=°C
